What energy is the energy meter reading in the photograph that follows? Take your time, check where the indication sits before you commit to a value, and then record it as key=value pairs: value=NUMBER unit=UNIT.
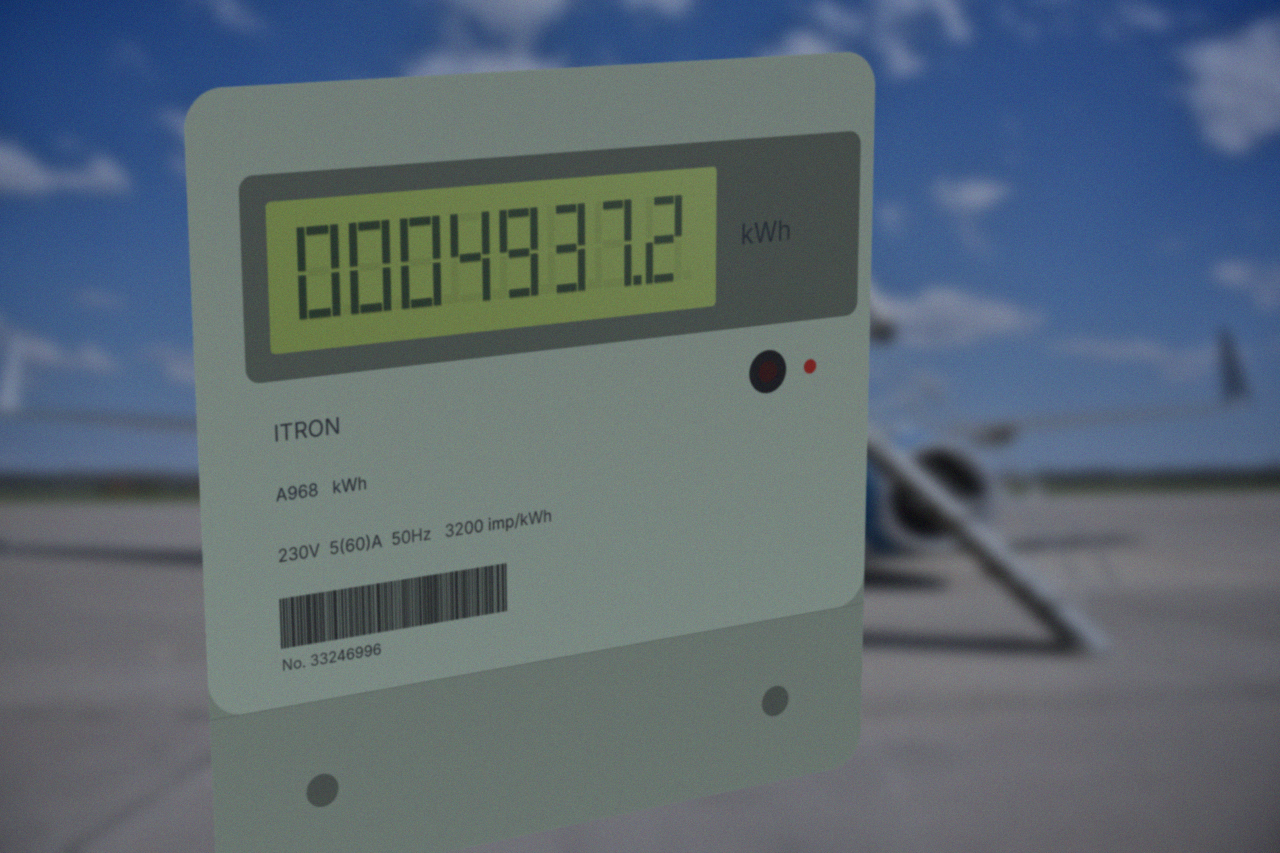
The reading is value=4937.2 unit=kWh
